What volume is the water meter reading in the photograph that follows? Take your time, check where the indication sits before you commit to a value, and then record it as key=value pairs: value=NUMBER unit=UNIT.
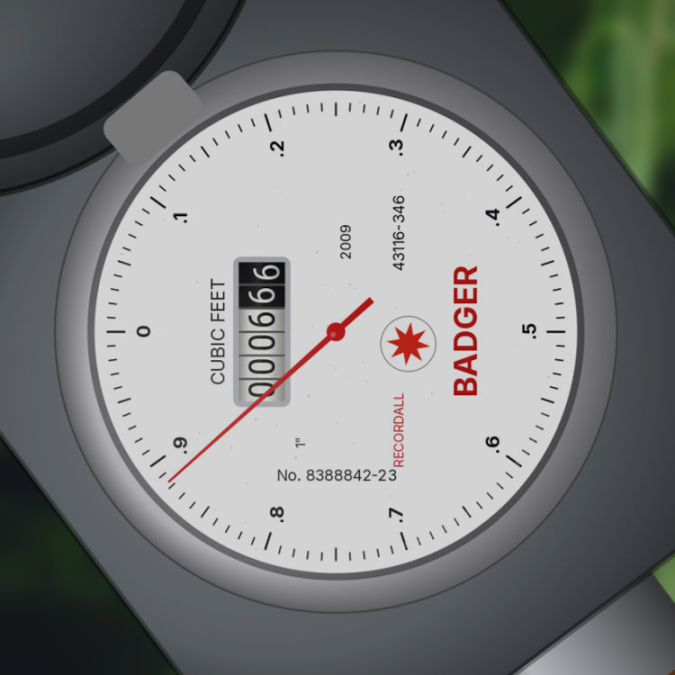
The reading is value=665.88 unit=ft³
